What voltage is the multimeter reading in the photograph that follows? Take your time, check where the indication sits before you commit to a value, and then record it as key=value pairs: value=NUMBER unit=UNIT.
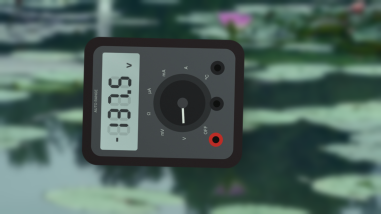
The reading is value=-137.5 unit=V
